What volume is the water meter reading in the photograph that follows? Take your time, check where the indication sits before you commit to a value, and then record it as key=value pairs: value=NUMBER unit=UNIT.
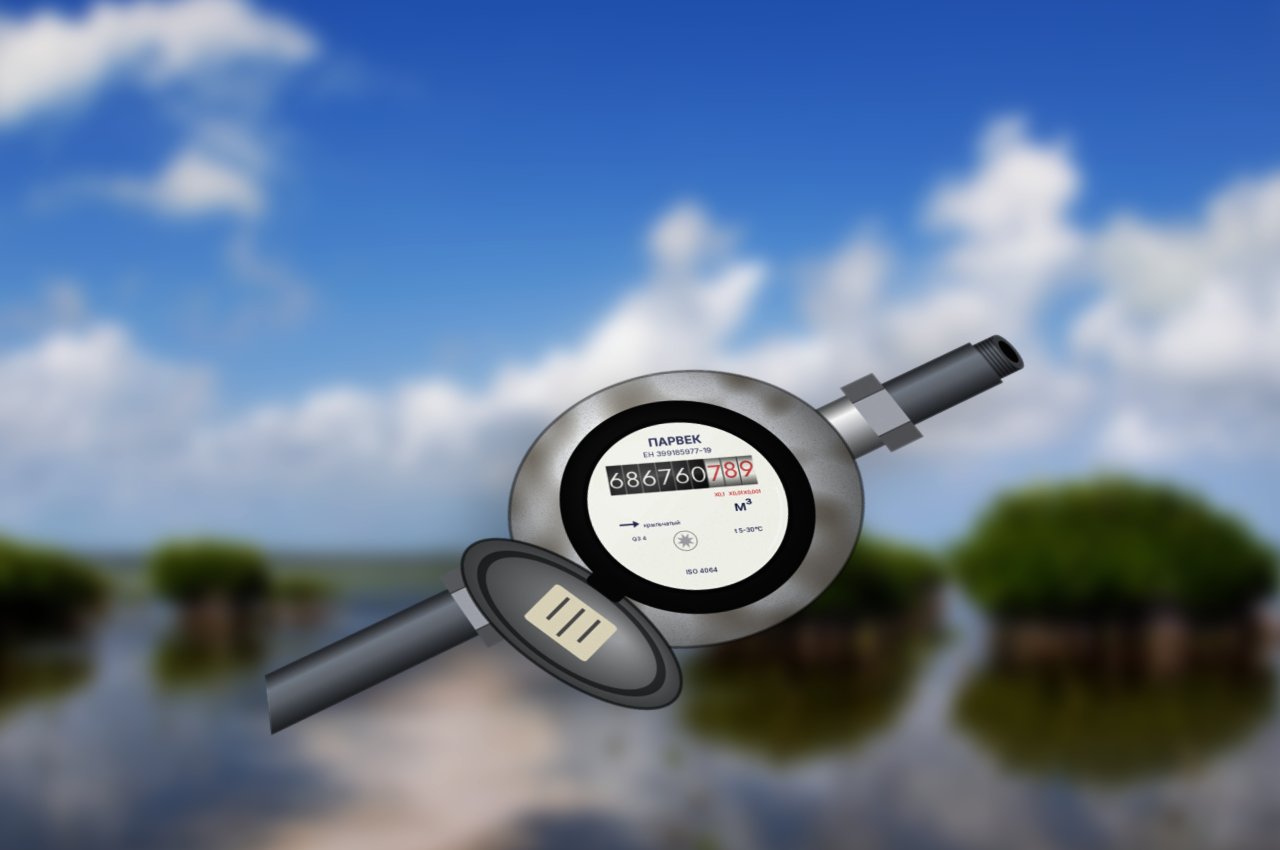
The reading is value=686760.789 unit=m³
